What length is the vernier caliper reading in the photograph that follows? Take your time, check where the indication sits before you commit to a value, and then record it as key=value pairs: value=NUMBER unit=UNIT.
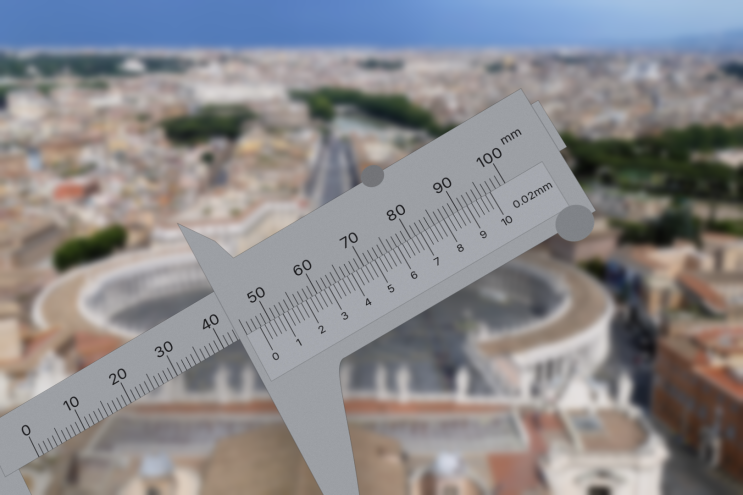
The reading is value=47.8 unit=mm
